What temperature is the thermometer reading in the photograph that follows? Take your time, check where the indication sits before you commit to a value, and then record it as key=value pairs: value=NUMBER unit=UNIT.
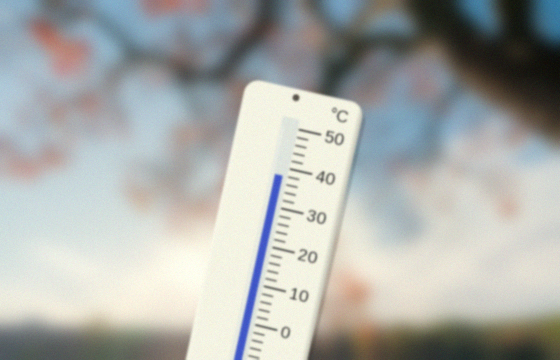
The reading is value=38 unit=°C
